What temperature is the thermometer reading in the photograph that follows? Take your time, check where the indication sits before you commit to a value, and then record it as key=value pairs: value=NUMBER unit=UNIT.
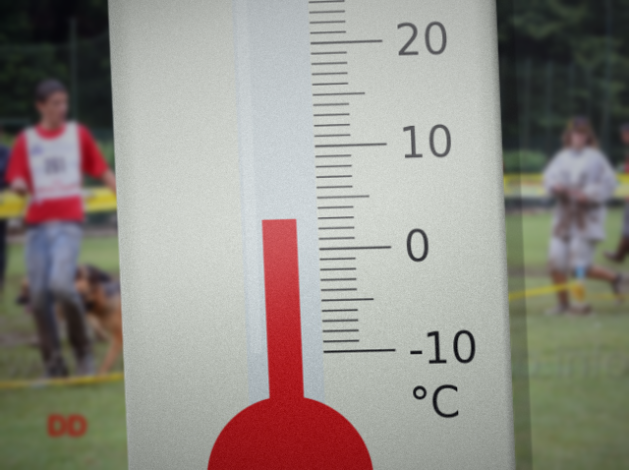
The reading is value=3 unit=°C
